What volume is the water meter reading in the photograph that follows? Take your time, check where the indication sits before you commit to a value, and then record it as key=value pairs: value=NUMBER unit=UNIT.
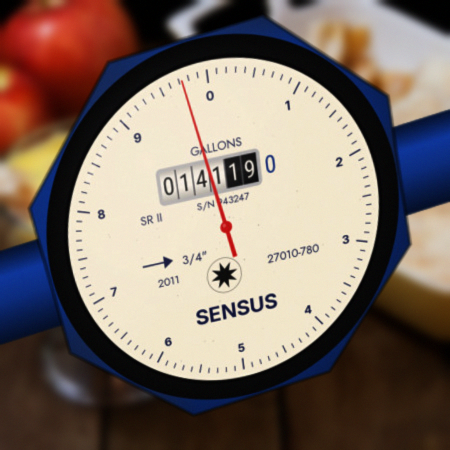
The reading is value=141189.7 unit=gal
